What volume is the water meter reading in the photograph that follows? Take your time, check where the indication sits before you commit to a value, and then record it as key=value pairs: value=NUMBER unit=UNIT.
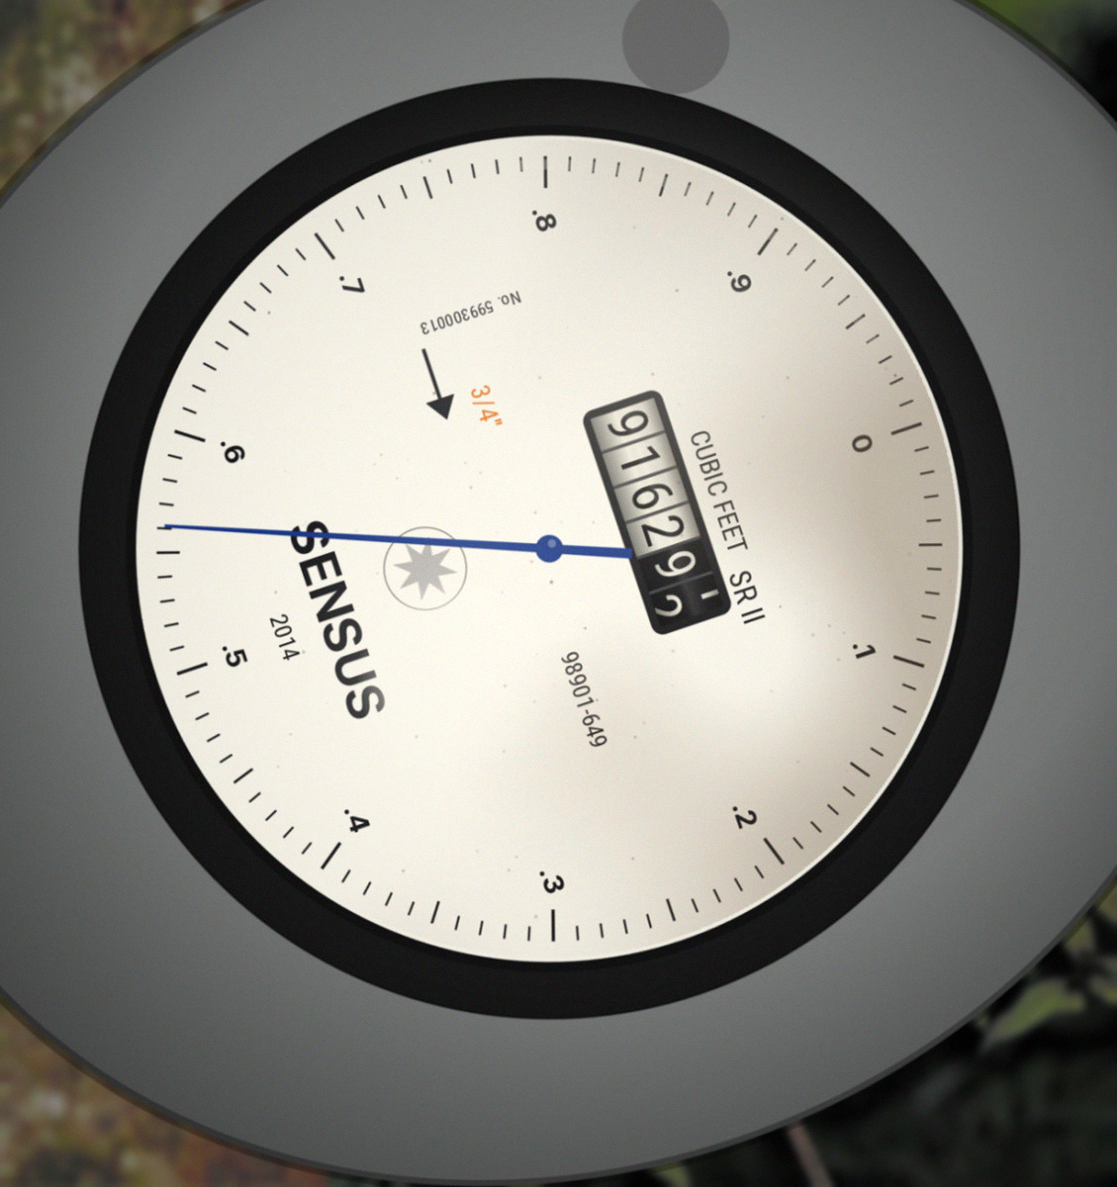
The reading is value=916291.56 unit=ft³
